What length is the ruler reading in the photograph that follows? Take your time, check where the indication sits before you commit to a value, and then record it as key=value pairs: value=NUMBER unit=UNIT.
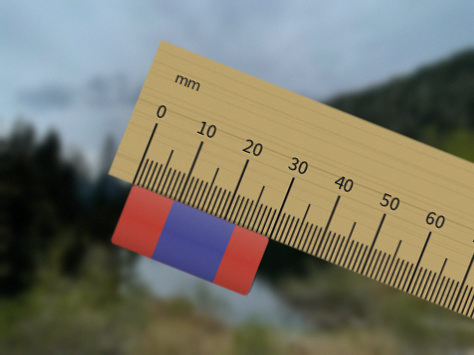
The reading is value=30 unit=mm
